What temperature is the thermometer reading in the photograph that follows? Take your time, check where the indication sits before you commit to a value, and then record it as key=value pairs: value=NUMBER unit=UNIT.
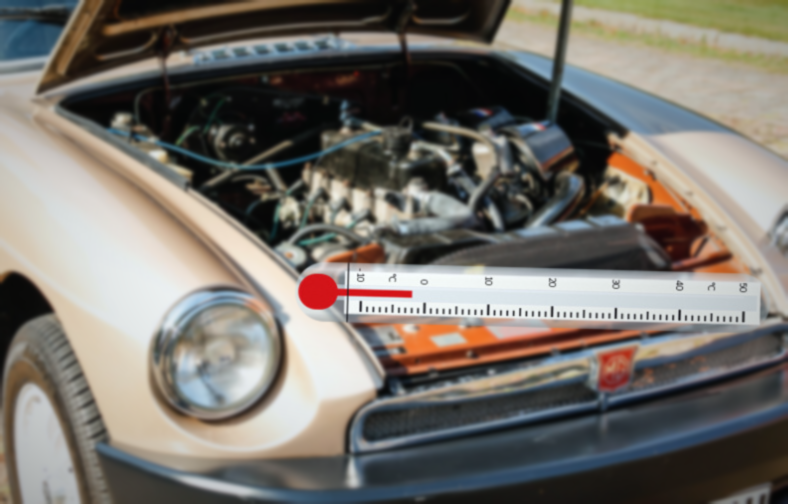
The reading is value=-2 unit=°C
